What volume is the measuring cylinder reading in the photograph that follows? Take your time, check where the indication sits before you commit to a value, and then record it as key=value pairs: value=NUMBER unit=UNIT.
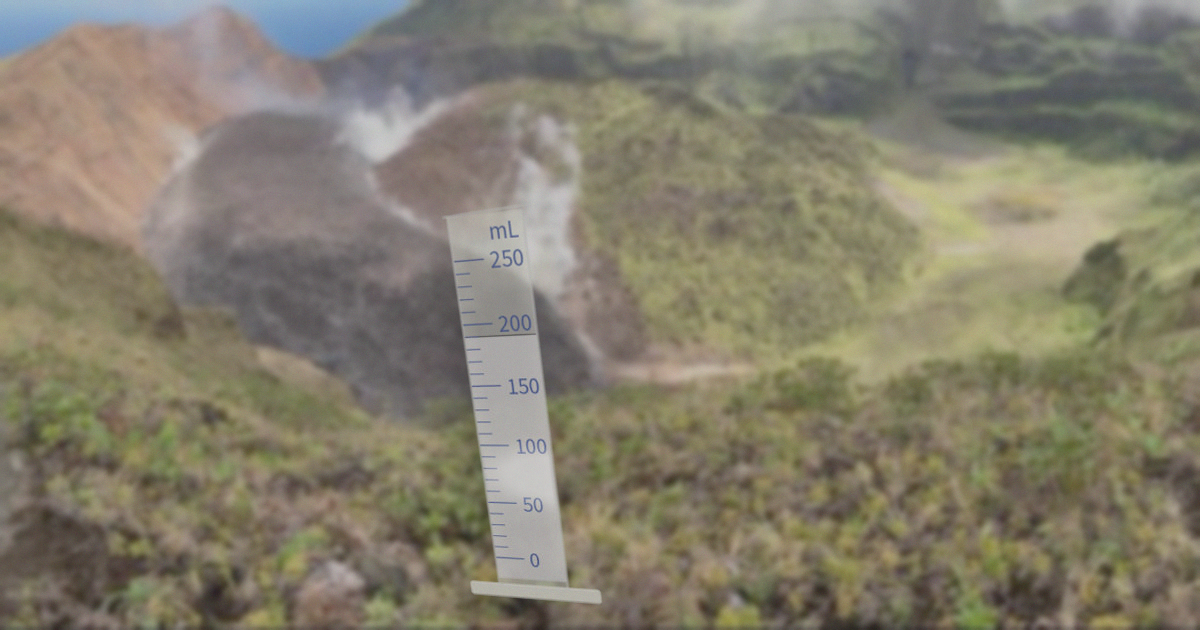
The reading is value=190 unit=mL
